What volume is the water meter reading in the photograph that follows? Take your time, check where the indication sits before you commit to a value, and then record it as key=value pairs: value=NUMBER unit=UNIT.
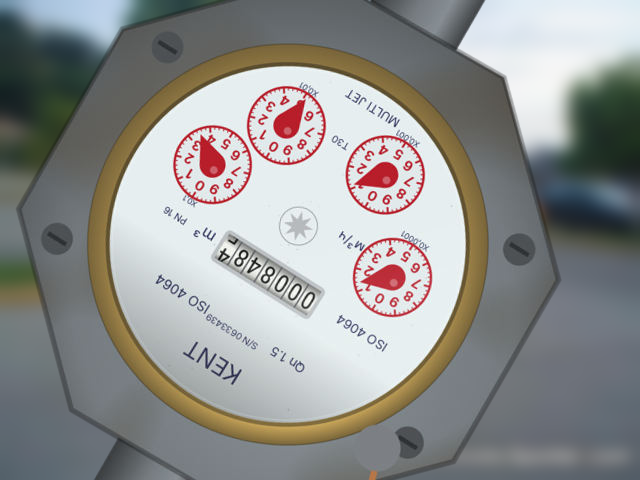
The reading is value=8484.3511 unit=m³
